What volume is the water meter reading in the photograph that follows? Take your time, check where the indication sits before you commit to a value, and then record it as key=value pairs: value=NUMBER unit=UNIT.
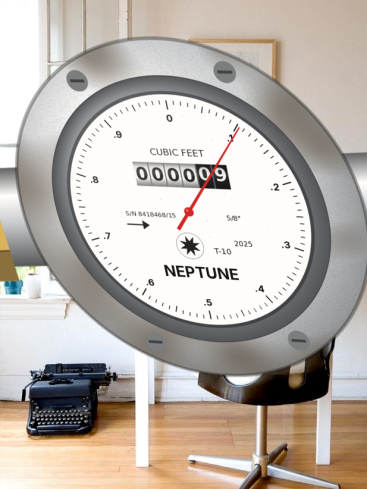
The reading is value=9.10 unit=ft³
